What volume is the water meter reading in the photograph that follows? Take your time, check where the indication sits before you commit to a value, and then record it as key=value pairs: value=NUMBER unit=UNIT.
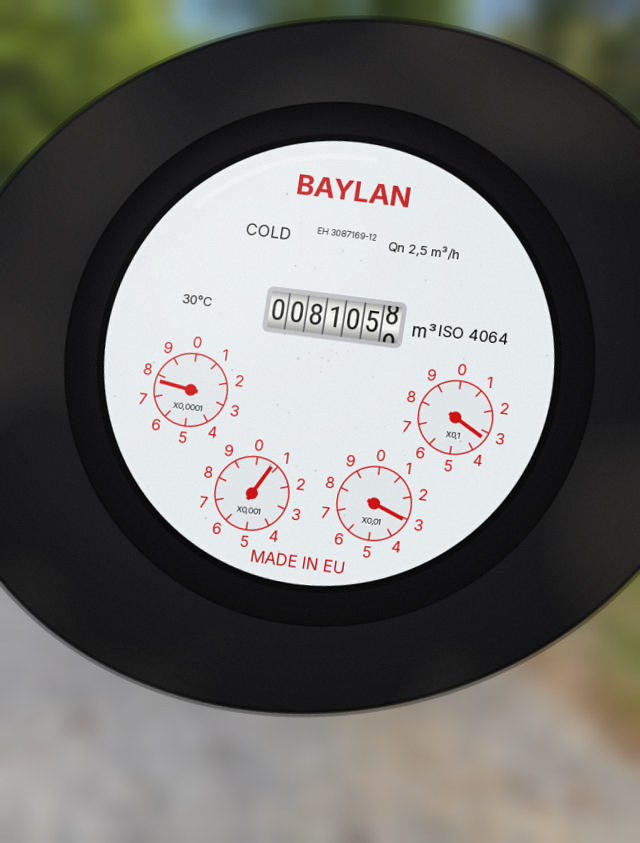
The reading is value=81058.3307 unit=m³
